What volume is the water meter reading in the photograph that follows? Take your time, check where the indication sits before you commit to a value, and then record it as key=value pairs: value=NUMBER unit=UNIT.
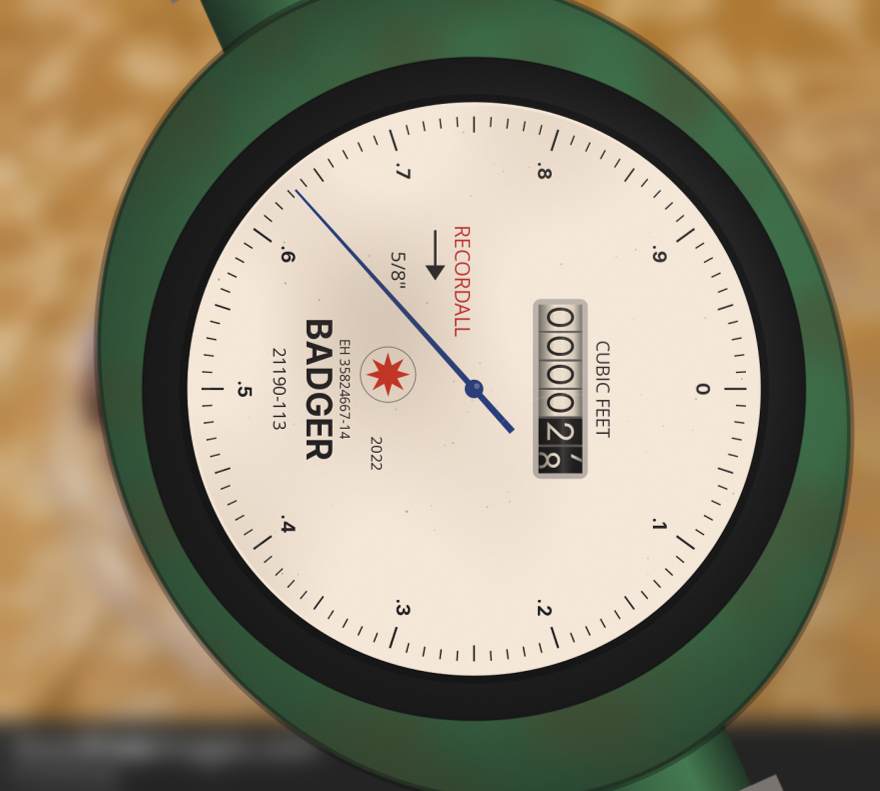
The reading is value=27.63 unit=ft³
